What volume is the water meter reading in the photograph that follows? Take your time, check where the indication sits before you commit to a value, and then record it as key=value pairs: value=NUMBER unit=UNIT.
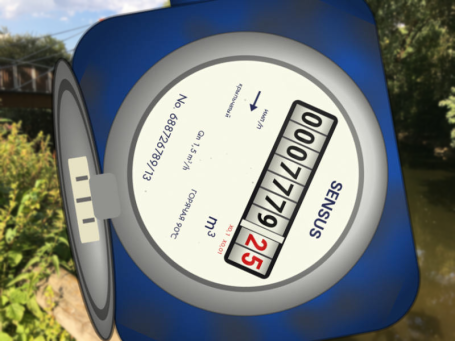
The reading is value=7779.25 unit=m³
